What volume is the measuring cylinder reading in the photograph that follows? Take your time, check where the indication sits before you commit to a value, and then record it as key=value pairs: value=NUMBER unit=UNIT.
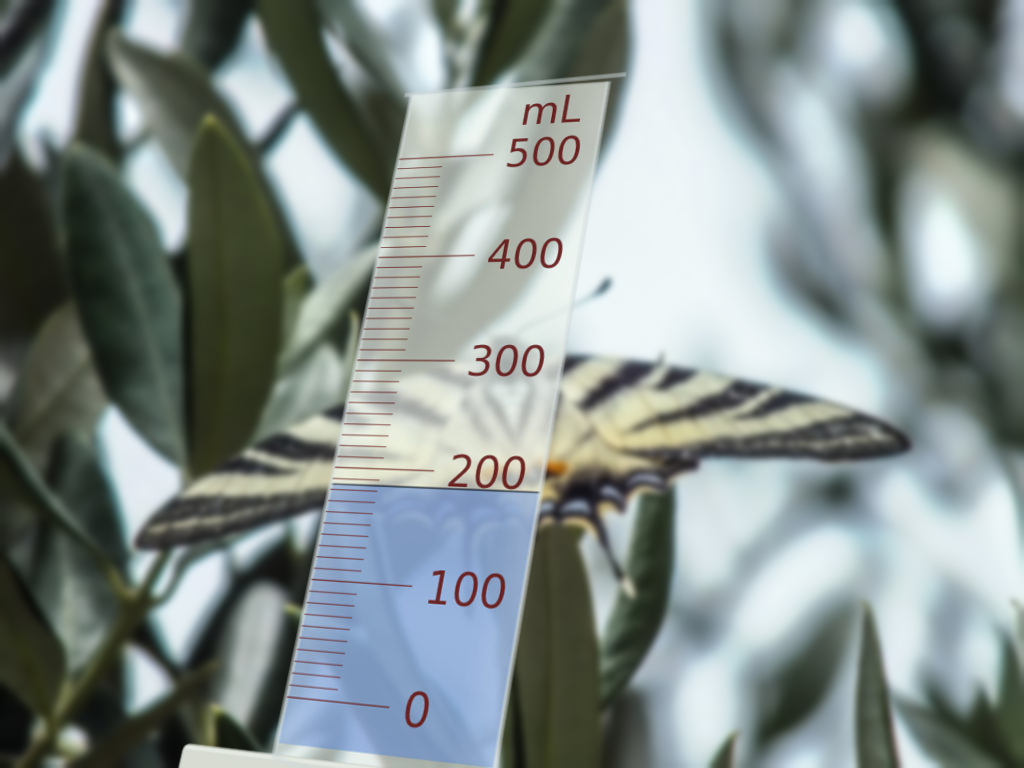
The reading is value=185 unit=mL
